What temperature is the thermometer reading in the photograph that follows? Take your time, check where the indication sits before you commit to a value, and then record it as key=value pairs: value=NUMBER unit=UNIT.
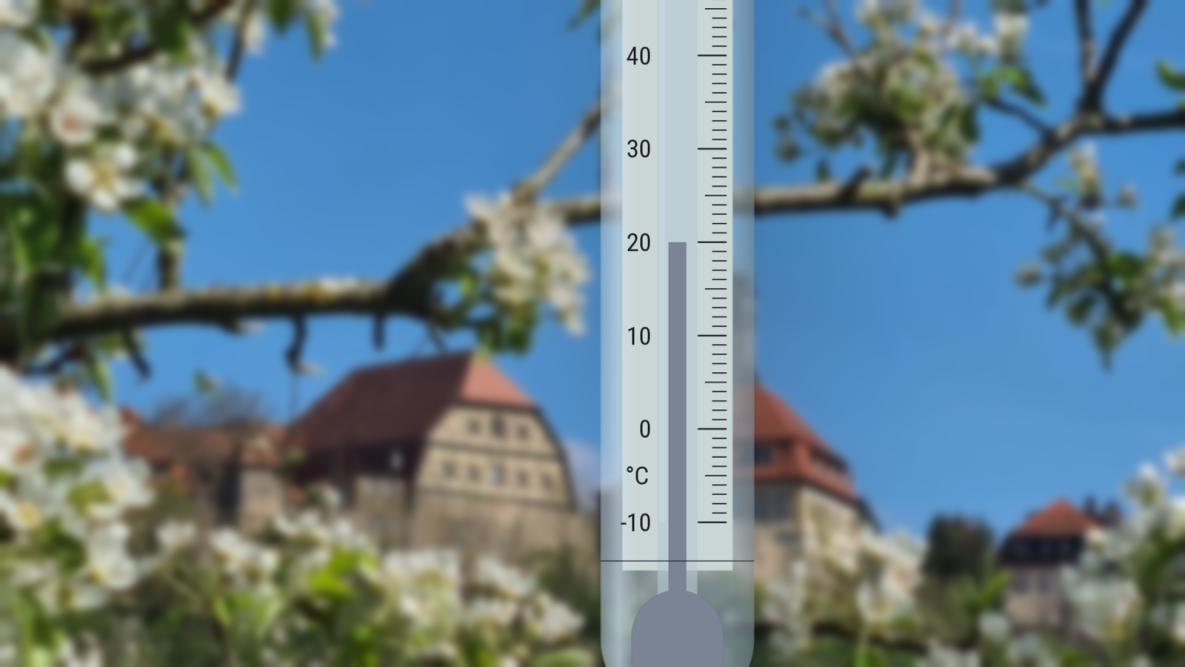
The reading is value=20 unit=°C
